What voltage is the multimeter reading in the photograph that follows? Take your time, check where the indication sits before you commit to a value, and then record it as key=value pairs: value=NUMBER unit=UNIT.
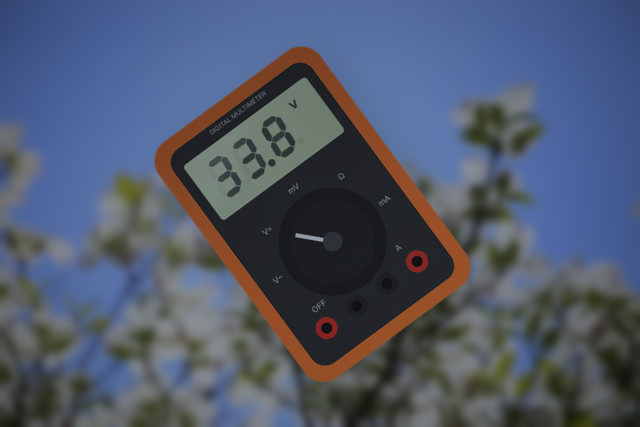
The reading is value=33.8 unit=V
